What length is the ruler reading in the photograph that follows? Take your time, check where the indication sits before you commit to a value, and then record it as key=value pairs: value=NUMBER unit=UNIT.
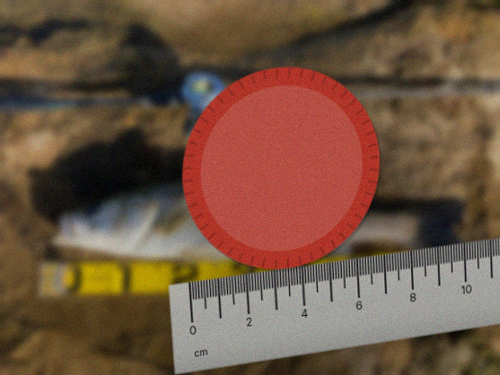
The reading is value=7 unit=cm
